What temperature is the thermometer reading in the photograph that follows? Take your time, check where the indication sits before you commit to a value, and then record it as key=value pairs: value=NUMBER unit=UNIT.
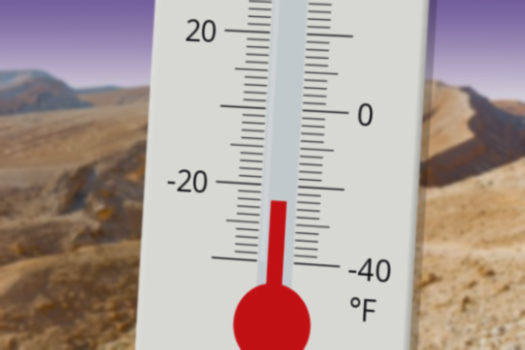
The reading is value=-24 unit=°F
